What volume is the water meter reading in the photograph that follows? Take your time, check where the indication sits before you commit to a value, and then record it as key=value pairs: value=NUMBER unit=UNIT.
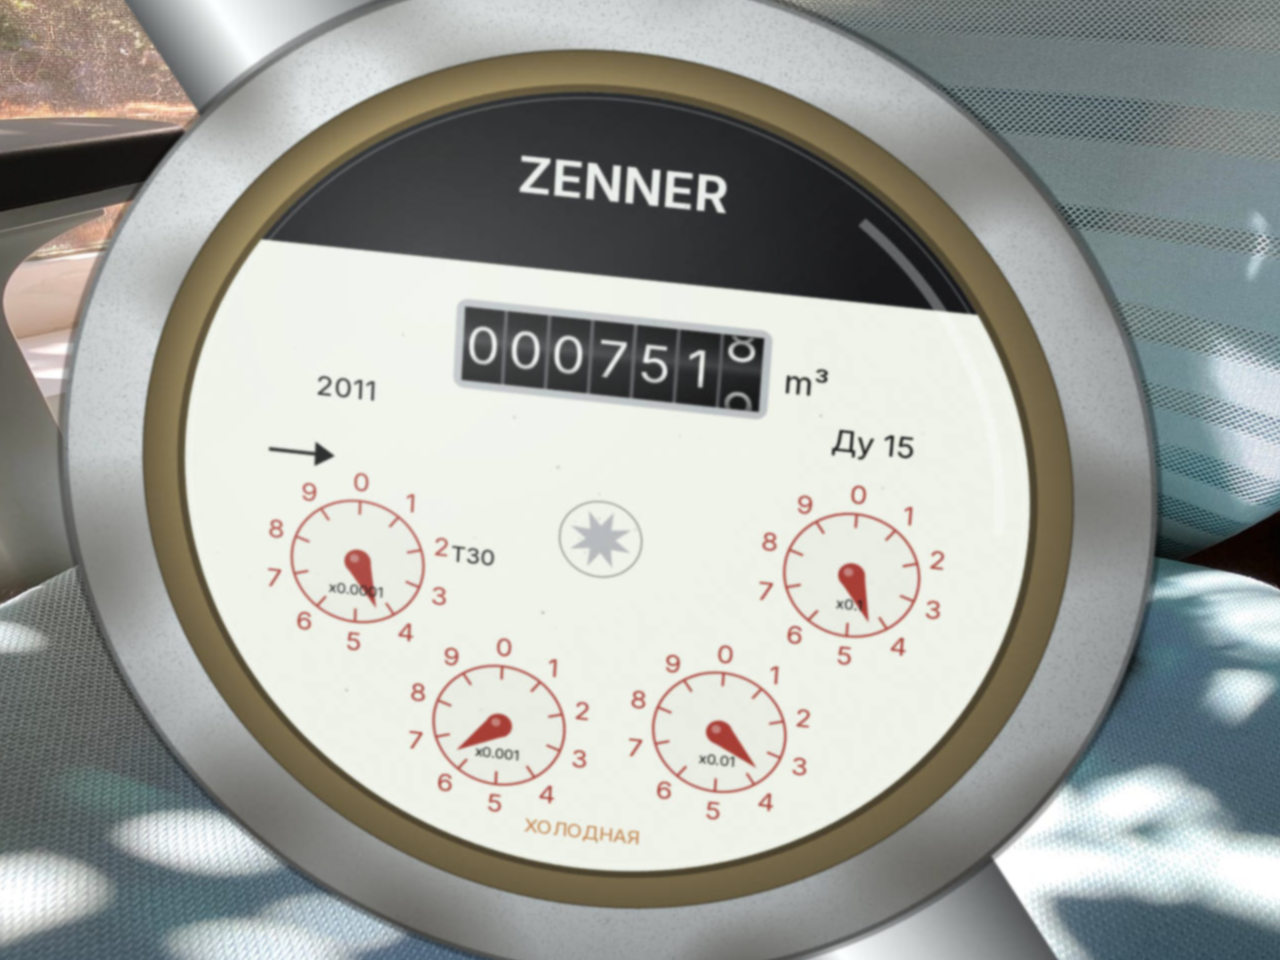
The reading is value=7518.4364 unit=m³
